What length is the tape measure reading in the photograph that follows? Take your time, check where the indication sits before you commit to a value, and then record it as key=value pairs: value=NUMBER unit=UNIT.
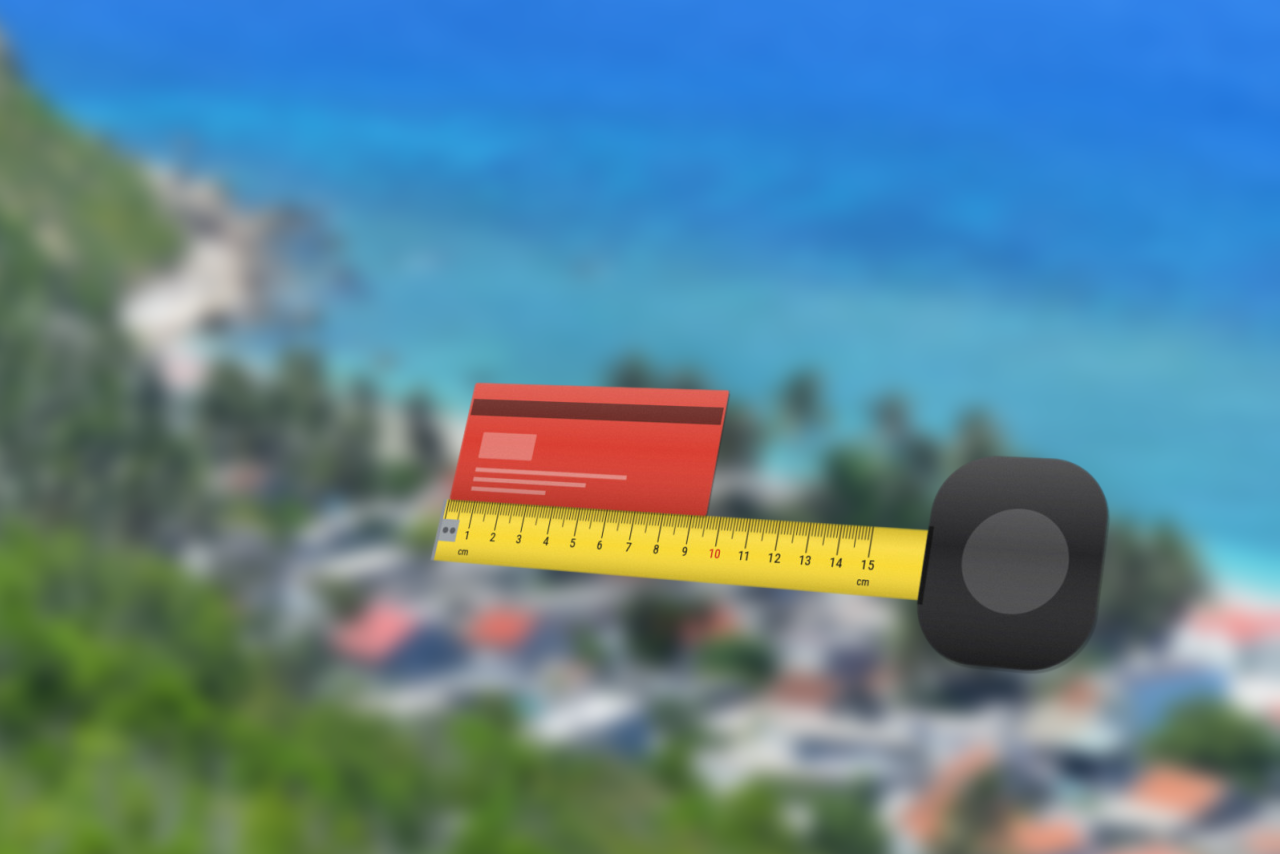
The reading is value=9.5 unit=cm
